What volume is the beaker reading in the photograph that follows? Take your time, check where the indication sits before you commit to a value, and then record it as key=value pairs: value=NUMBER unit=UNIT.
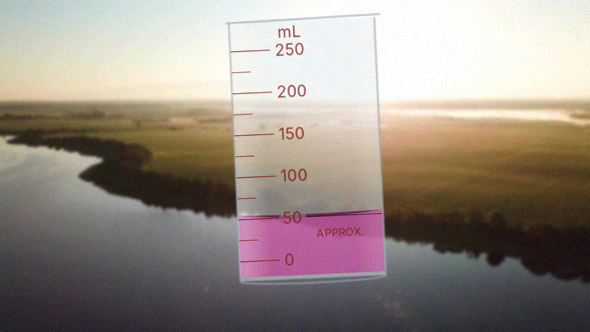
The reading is value=50 unit=mL
